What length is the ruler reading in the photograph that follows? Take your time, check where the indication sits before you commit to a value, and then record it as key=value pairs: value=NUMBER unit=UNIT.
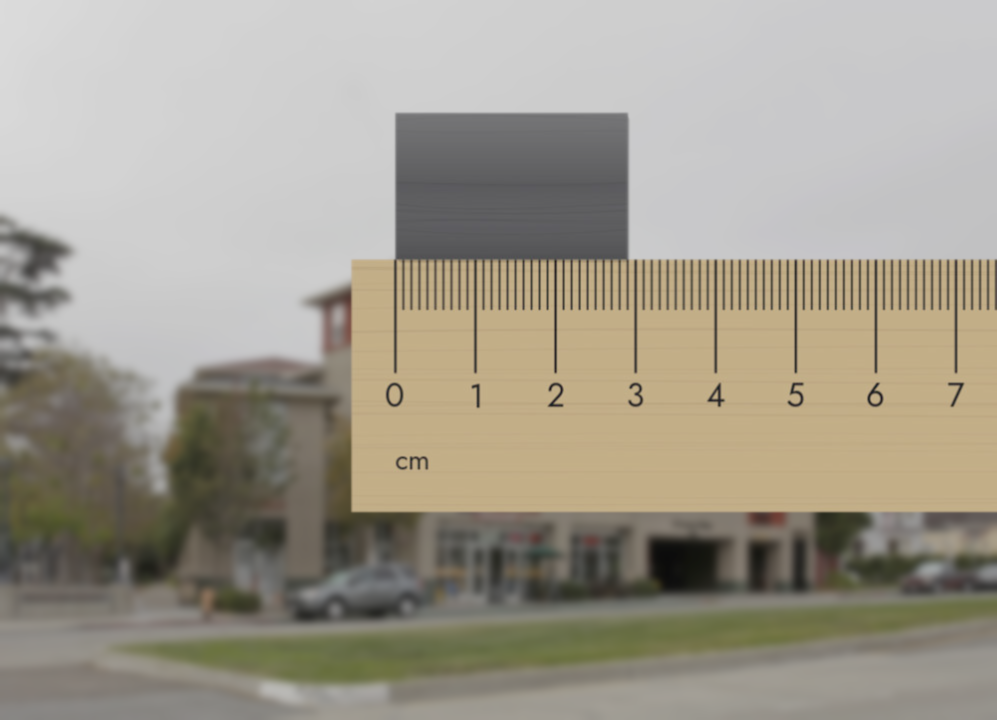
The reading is value=2.9 unit=cm
